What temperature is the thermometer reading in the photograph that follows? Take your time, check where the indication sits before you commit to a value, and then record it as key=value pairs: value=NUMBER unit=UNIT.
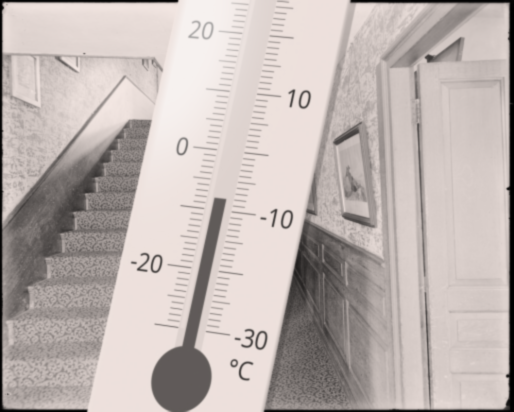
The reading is value=-8 unit=°C
